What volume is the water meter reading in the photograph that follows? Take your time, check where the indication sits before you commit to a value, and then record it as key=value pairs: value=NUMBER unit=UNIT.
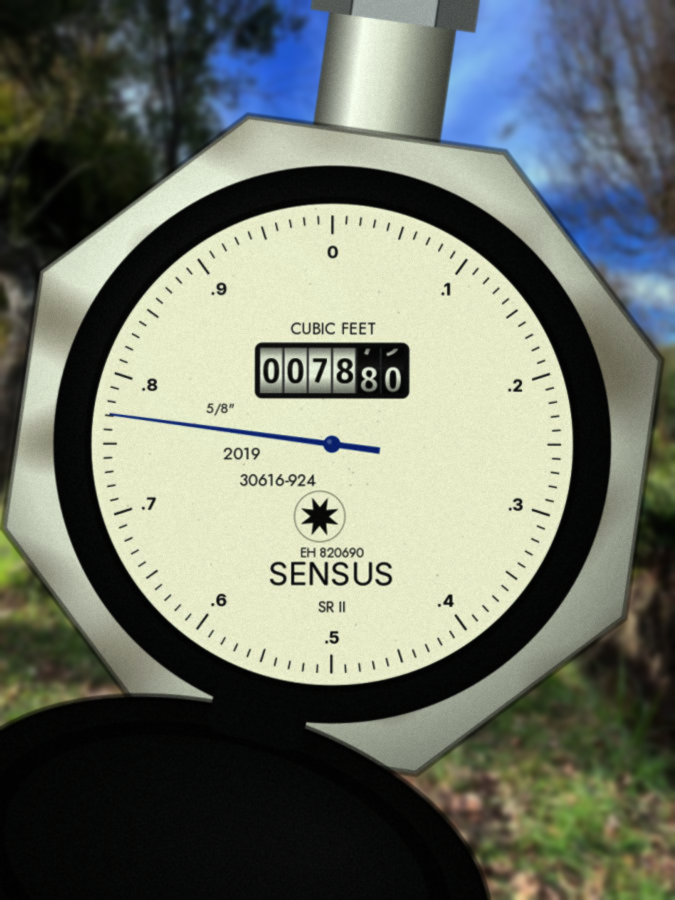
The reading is value=7879.77 unit=ft³
